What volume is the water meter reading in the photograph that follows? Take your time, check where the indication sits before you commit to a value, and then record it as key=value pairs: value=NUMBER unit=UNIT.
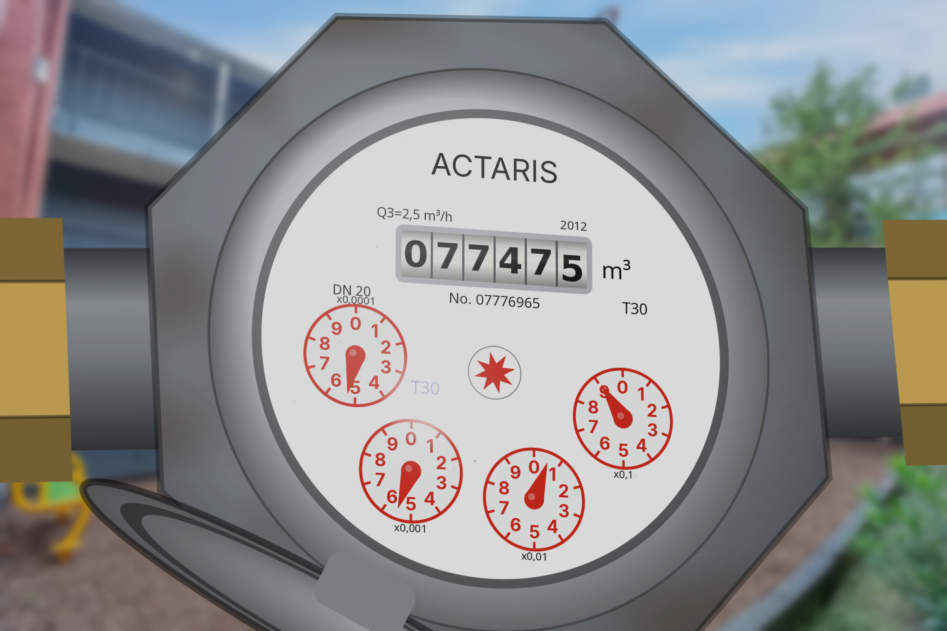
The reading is value=77474.9055 unit=m³
